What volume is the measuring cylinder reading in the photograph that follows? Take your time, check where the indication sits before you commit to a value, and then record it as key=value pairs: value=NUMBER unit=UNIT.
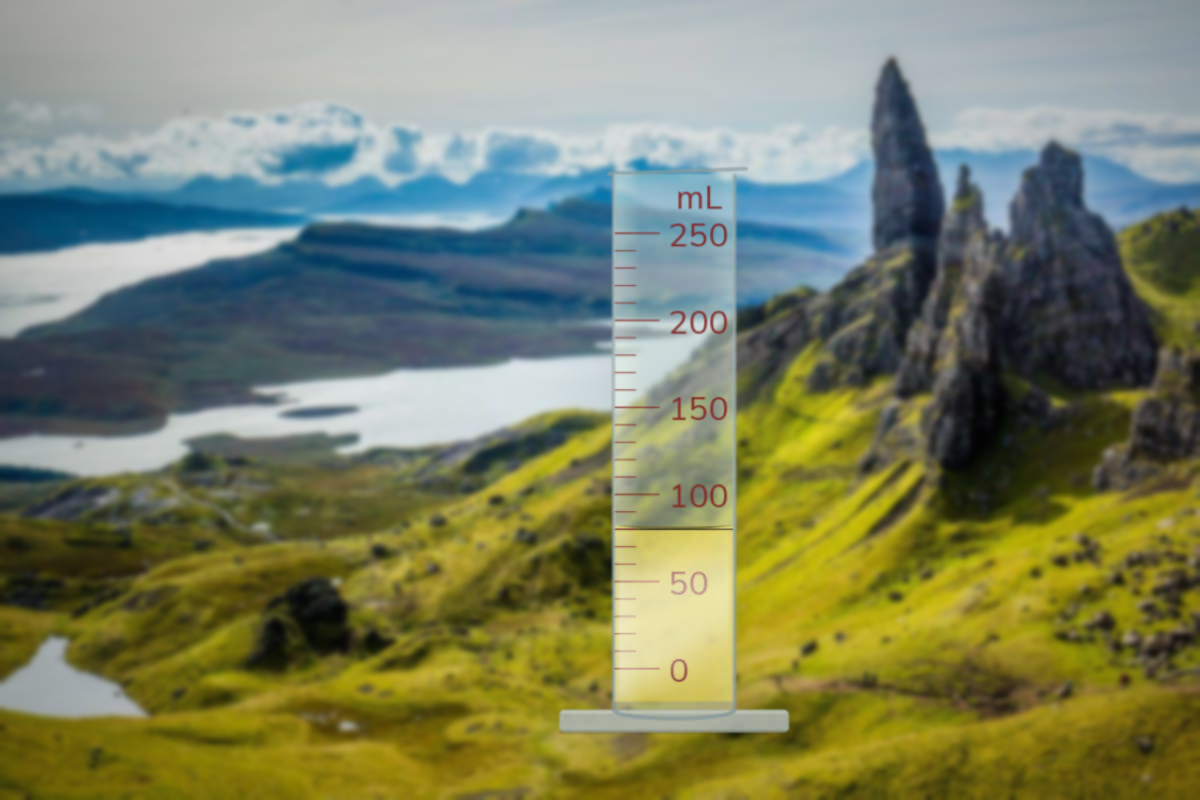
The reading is value=80 unit=mL
